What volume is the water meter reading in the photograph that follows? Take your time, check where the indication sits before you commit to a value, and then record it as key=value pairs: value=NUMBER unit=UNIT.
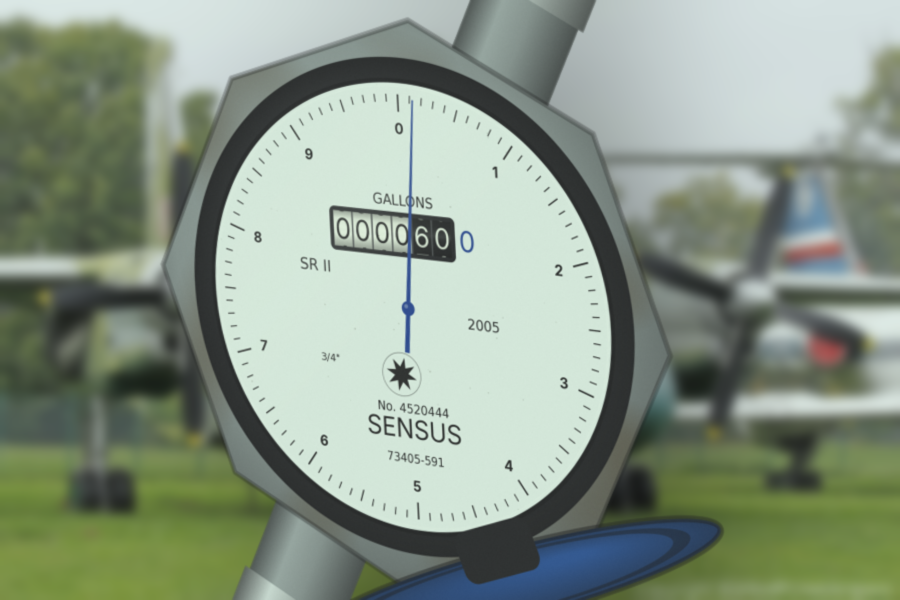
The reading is value=600.1 unit=gal
